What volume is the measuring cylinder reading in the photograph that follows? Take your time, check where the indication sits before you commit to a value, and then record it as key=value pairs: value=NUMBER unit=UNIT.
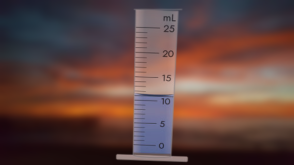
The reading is value=11 unit=mL
